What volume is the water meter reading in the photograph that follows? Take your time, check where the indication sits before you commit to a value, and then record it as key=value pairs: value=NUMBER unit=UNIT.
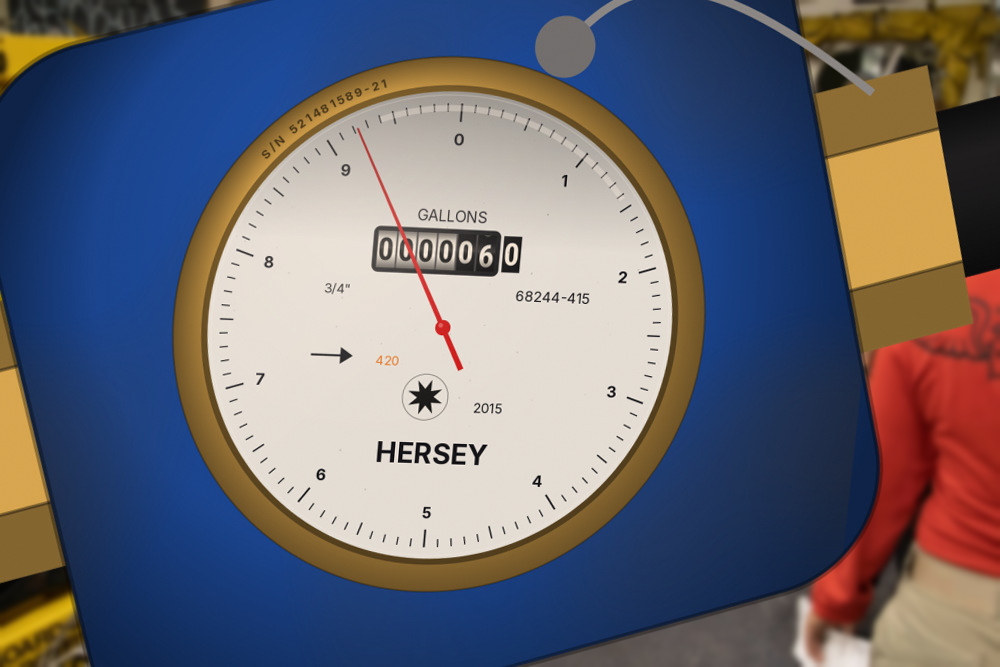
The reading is value=59.2 unit=gal
